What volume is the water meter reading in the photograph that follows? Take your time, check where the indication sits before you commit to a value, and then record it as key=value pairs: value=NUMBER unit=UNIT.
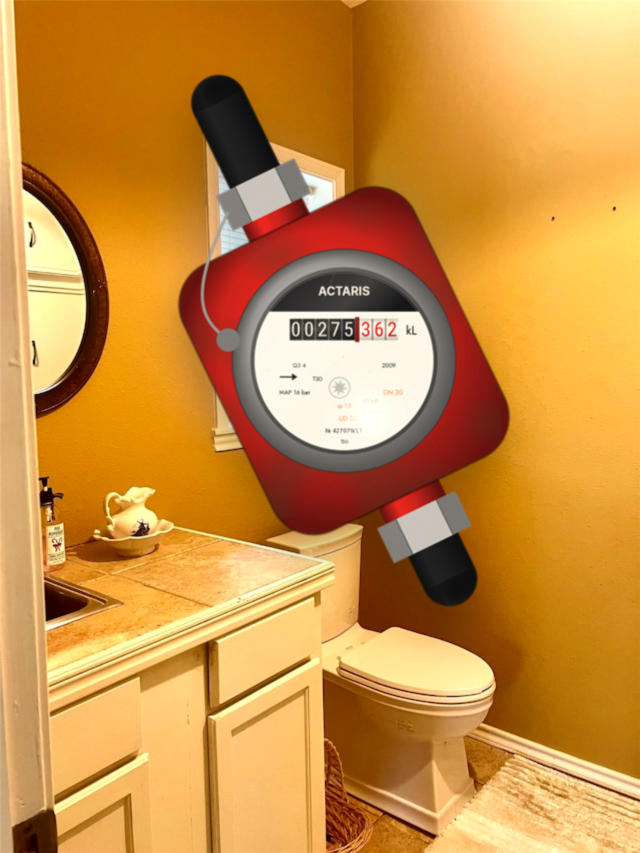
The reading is value=275.362 unit=kL
